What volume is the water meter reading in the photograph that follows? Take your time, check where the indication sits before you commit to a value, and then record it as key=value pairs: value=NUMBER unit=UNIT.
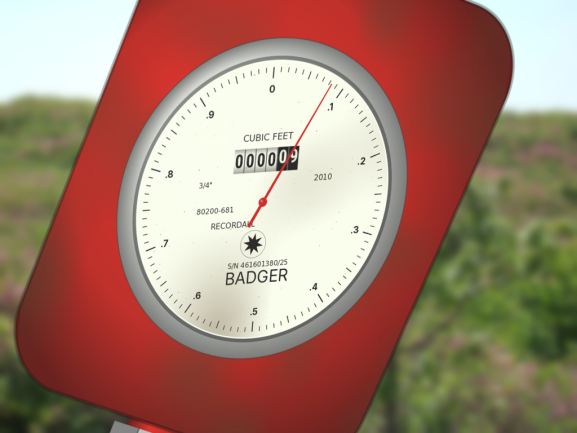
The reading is value=9.08 unit=ft³
